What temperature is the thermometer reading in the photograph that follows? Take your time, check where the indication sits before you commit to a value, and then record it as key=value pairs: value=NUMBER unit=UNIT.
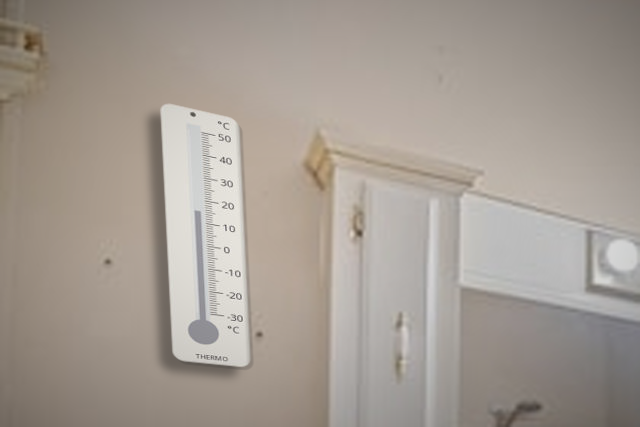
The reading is value=15 unit=°C
